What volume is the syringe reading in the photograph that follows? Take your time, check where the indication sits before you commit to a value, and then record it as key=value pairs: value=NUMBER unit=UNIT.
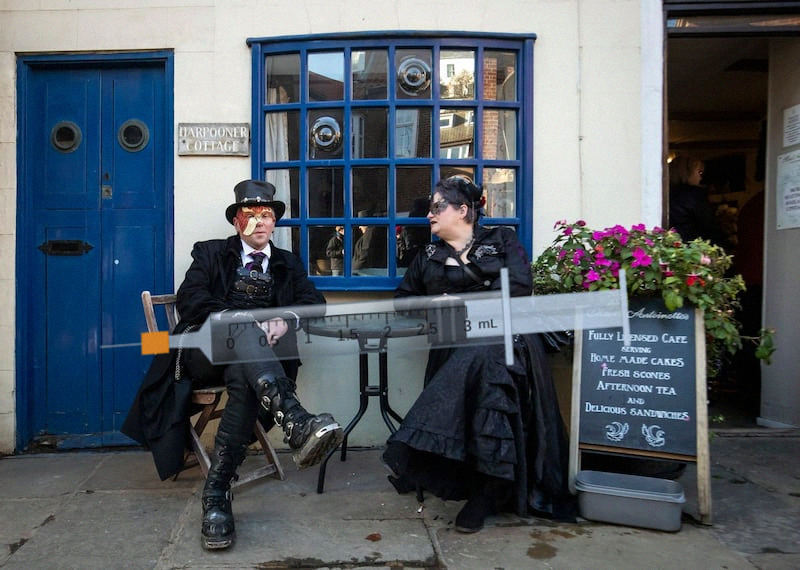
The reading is value=2.5 unit=mL
